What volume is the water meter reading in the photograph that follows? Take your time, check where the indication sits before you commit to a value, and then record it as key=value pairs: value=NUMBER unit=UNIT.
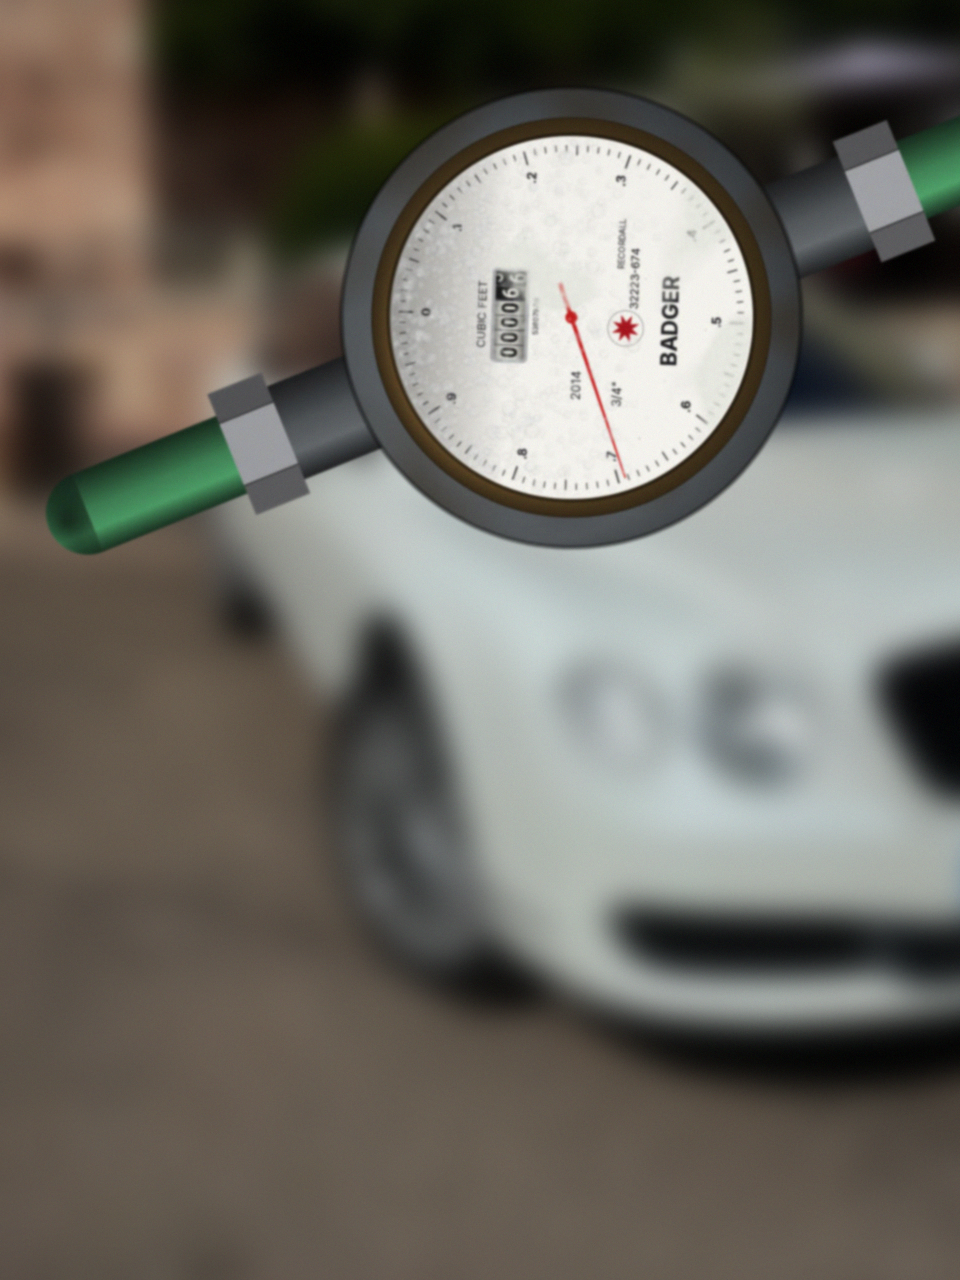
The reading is value=65.69 unit=ft³
